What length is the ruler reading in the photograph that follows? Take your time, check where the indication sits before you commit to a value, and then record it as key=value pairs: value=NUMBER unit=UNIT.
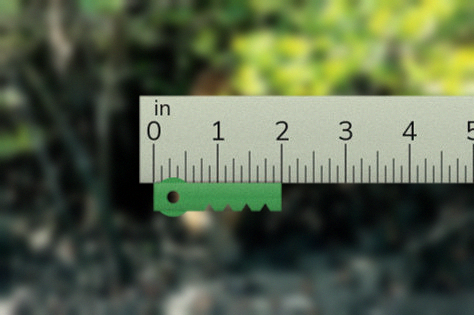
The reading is value=2 unit=in
